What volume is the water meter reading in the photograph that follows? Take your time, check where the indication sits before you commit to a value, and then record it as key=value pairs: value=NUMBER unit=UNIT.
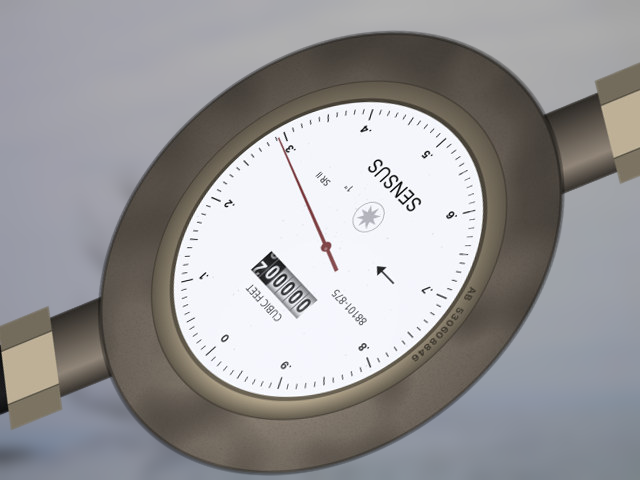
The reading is value=2.29 unit=ft³
